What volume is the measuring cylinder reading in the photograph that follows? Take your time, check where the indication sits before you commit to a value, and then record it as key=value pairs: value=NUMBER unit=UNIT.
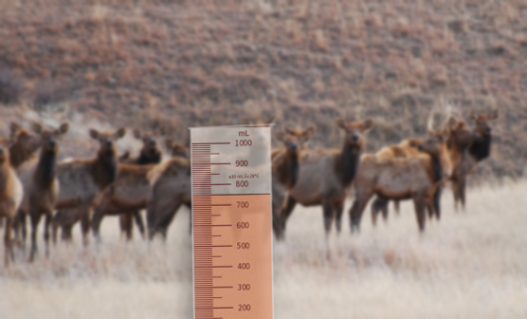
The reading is value=750 unit=mL
